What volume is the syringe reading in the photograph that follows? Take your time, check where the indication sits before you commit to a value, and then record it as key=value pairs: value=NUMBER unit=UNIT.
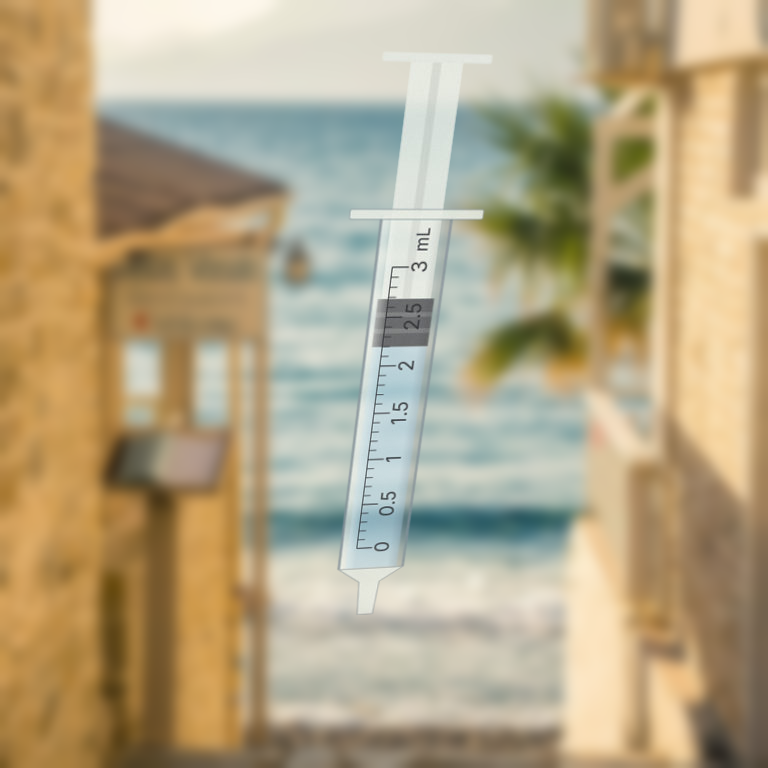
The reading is value=2.2 unit=mL
